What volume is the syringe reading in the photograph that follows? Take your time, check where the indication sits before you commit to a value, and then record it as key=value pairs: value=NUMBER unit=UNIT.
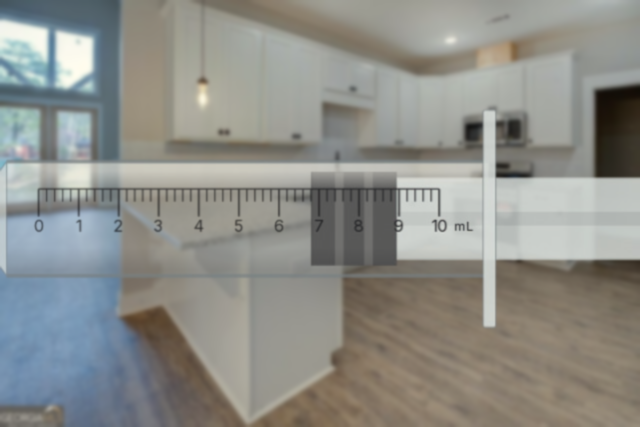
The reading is value=6.8 unit=mL
